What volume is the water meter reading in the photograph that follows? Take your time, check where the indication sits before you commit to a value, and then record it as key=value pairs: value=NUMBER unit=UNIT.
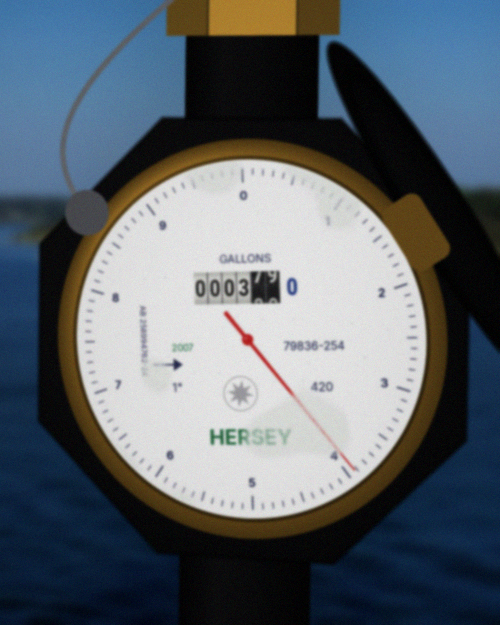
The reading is value=3793.9 unit=gal
